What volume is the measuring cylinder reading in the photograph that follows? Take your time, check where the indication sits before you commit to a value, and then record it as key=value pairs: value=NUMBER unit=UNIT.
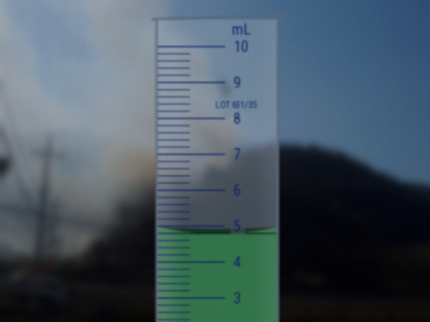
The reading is value=4.8 unit=mL
